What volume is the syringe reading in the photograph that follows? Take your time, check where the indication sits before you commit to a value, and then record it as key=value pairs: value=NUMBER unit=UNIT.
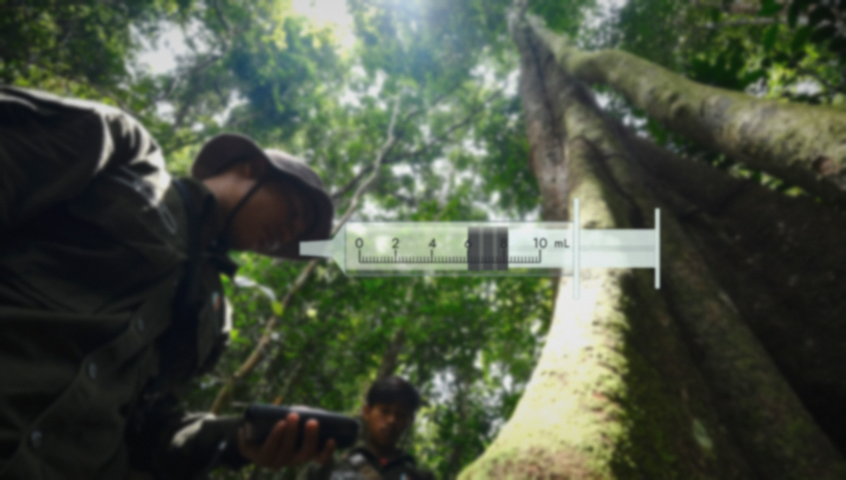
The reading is value=6 unit=mL
